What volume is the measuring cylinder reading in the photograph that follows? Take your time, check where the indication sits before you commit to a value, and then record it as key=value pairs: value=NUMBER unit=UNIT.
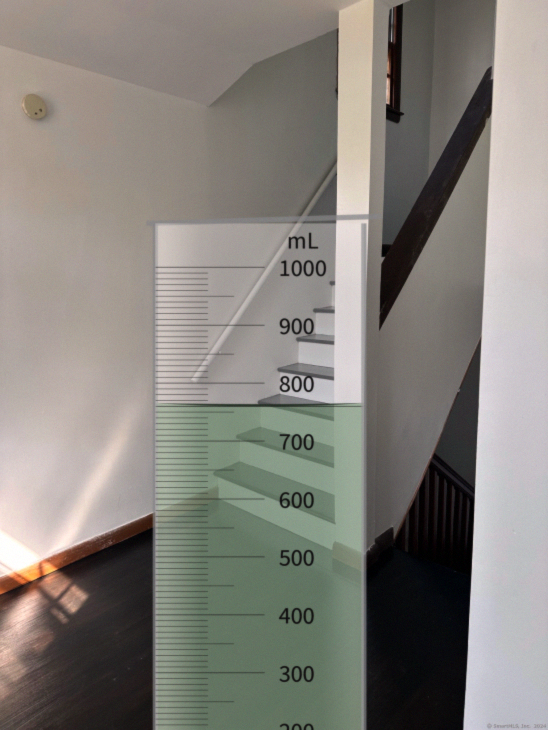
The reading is value=760 unit=mL
